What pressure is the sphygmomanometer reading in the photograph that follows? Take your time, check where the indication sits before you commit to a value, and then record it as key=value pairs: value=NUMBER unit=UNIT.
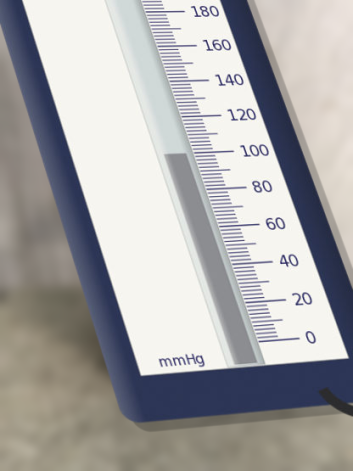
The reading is value=100 unit=mmHg
